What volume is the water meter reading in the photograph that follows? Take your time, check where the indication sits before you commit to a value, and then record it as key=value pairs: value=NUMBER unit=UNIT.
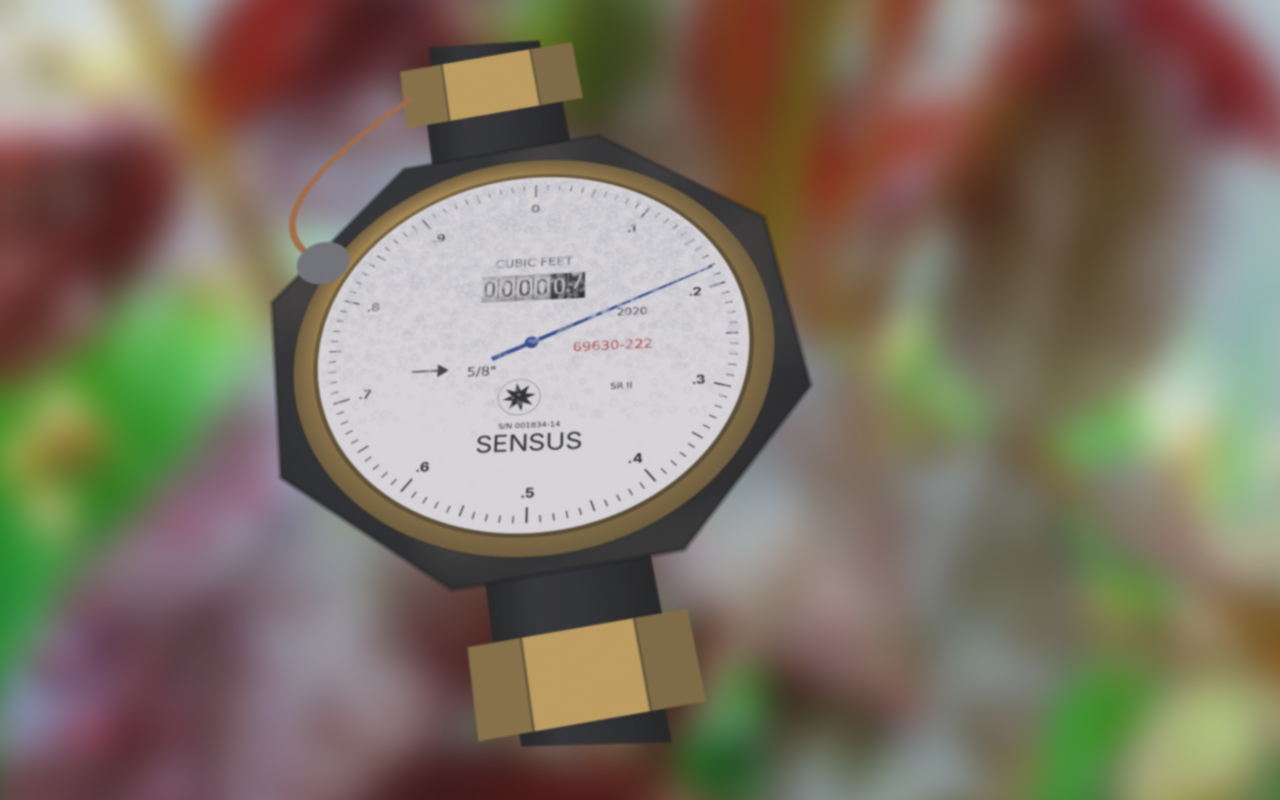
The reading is value=7.18 unit=ft³
